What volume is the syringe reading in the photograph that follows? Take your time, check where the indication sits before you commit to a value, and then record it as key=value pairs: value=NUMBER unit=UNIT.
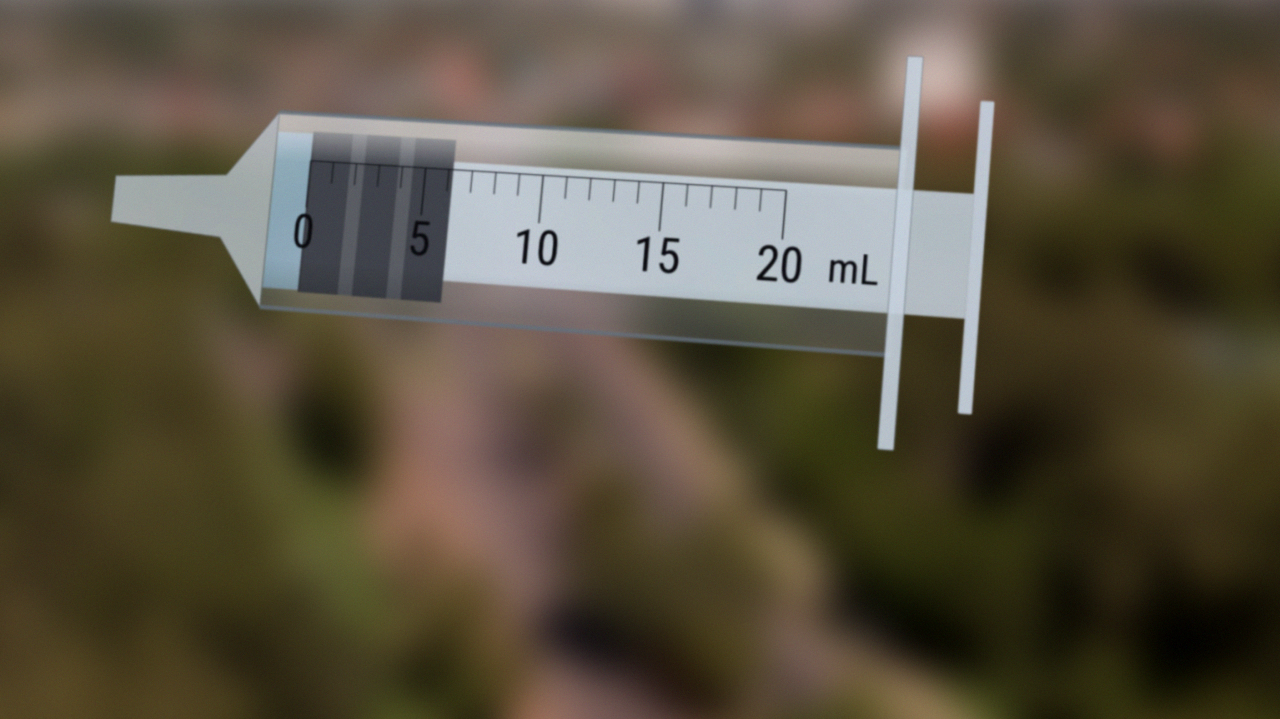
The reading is value=0 unit=mL
